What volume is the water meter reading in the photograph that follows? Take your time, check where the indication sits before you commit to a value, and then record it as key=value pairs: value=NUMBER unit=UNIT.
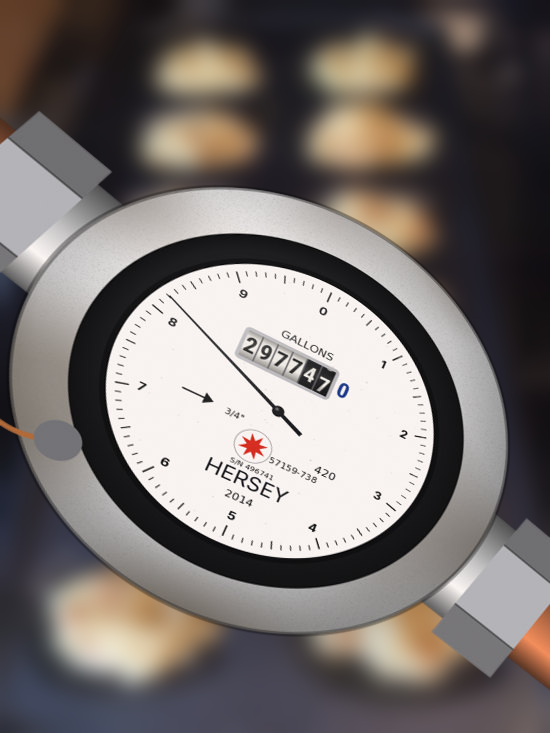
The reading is value=2977468.2 unit=gal
